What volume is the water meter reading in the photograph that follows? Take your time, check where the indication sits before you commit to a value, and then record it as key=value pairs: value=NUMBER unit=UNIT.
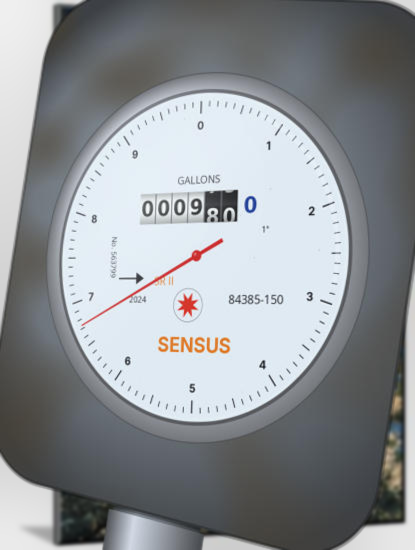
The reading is value=9796.7 unit=gal
